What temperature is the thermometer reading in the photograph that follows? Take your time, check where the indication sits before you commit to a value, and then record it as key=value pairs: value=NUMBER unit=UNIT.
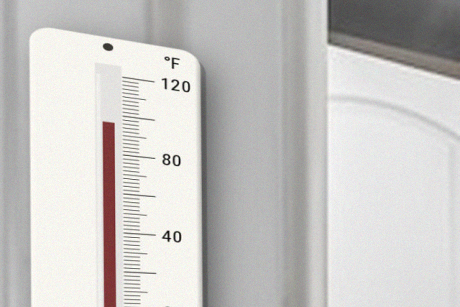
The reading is value=96 unit=°F
